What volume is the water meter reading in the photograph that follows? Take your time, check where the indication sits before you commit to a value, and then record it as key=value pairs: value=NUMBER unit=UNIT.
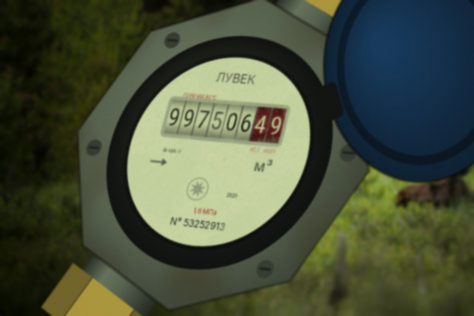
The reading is value=997506.49 unit=m³
